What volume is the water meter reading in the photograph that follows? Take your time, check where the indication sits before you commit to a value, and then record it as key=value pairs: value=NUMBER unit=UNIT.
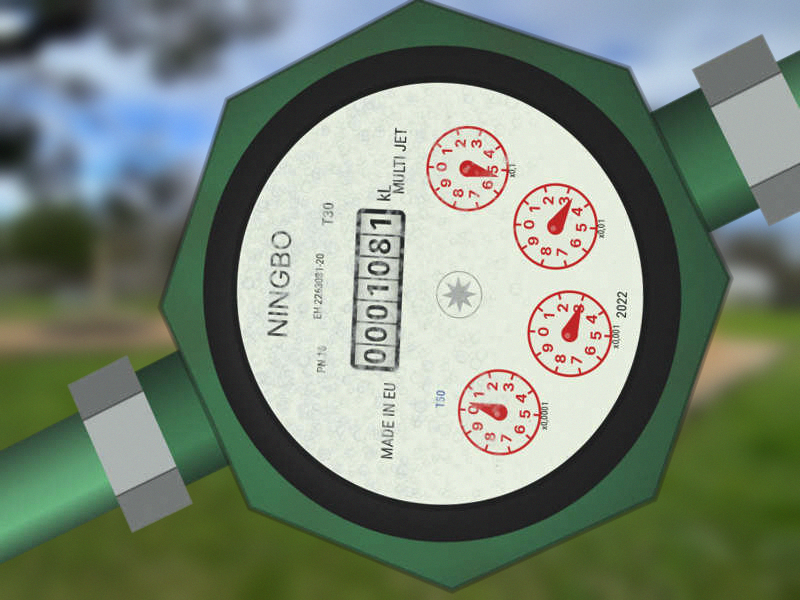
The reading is value=1081.5330 unit=kL
